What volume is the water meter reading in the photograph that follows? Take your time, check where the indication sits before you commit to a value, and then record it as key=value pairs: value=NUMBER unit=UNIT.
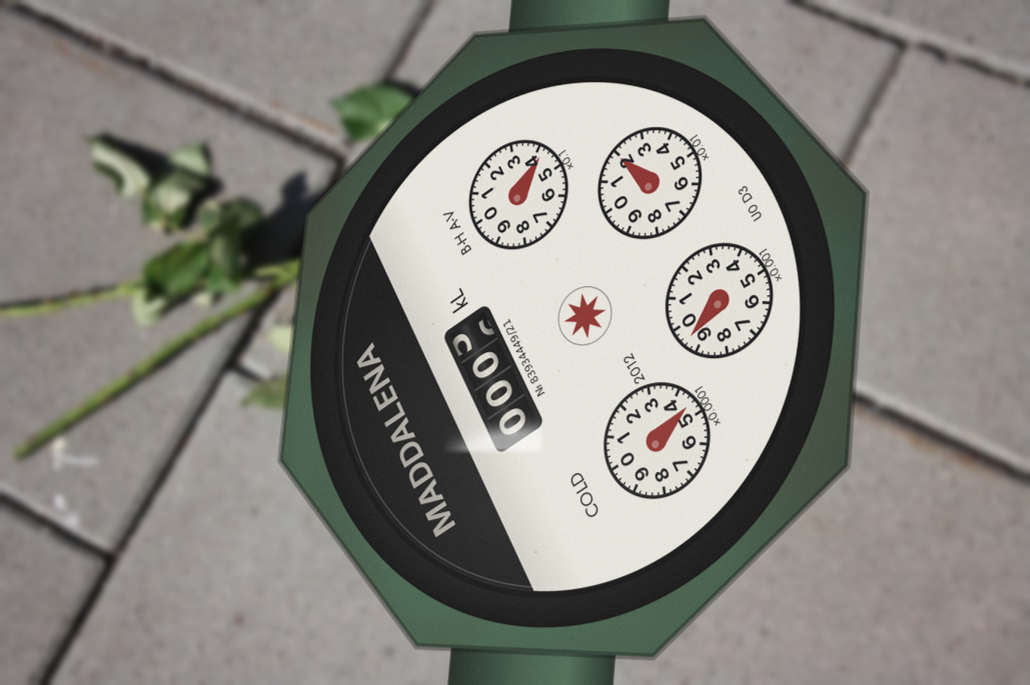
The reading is value=5.4194 unit=kL
